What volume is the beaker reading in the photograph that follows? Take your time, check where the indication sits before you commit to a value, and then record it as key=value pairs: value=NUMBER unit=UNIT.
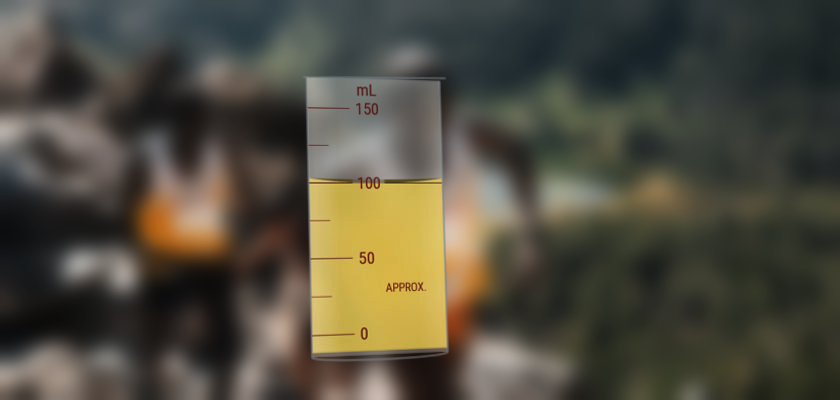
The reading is value=100 unit=mL
